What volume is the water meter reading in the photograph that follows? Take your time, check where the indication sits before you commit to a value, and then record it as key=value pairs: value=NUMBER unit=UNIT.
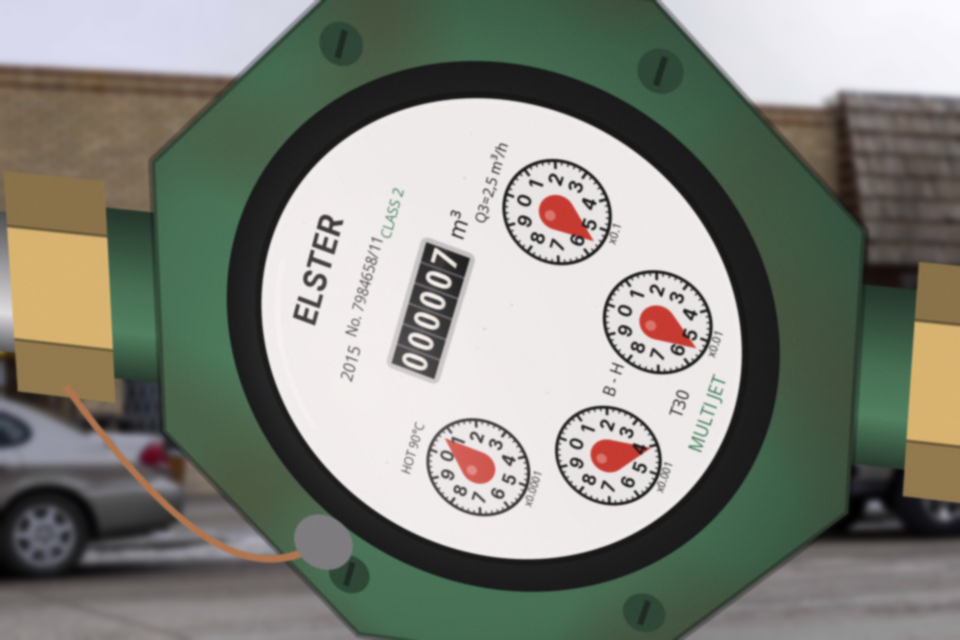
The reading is value=7.5540 unit=m³
